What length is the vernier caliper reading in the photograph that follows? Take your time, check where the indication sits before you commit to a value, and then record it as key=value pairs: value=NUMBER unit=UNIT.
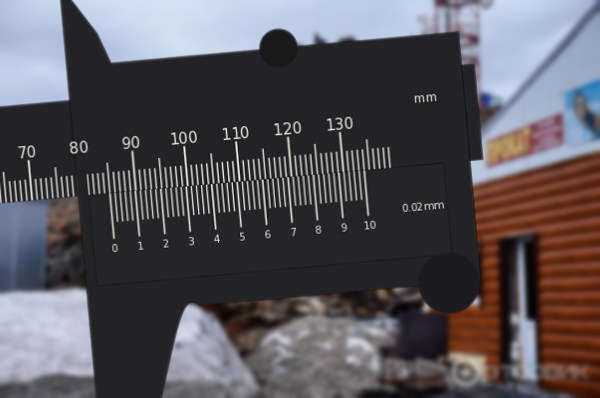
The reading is value=85.0 unit=mm
